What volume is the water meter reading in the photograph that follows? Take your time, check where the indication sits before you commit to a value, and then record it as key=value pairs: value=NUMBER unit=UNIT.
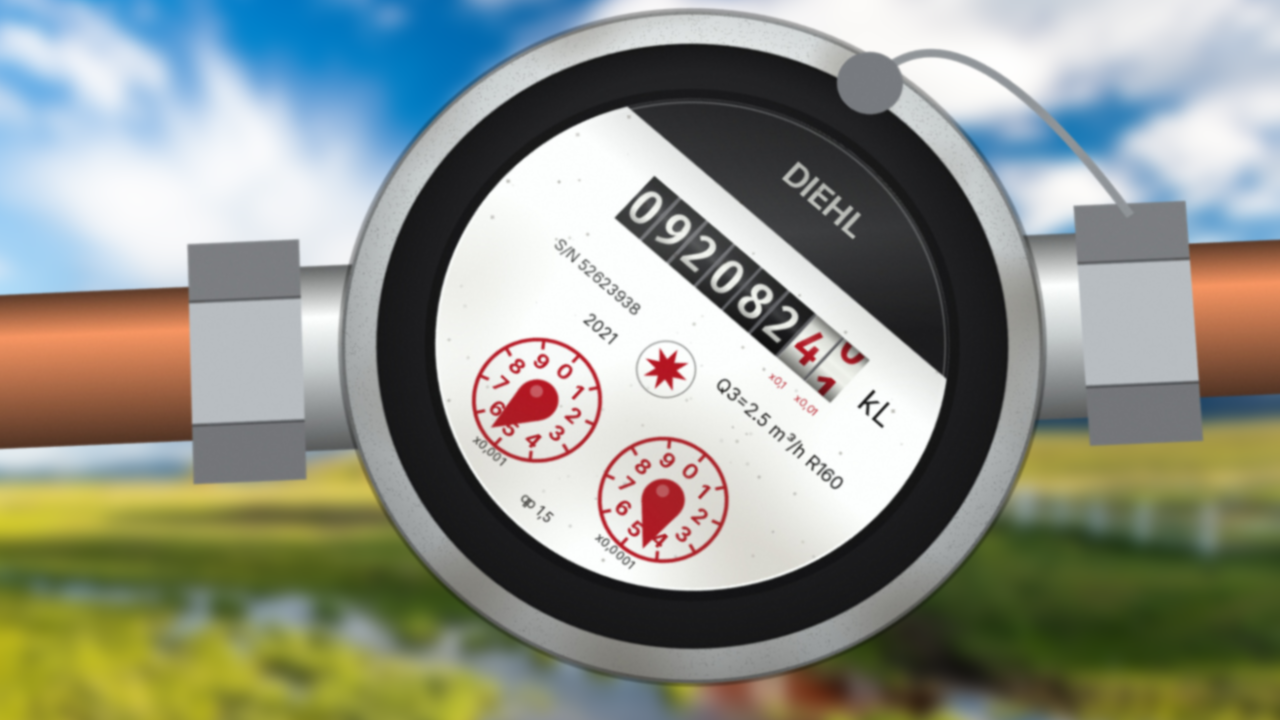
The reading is value=92082.4054 unit=kL
